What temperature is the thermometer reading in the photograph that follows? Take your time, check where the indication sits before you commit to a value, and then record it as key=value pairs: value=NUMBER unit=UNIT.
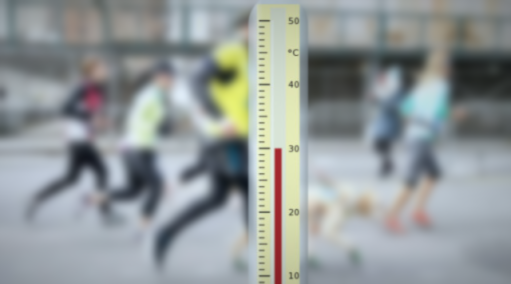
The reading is value=30 unit=°C
